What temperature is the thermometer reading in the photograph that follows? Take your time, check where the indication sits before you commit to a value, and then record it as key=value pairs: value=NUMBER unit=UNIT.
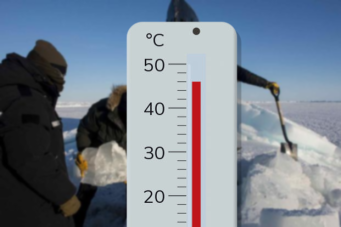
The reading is value=46 unit=°C
